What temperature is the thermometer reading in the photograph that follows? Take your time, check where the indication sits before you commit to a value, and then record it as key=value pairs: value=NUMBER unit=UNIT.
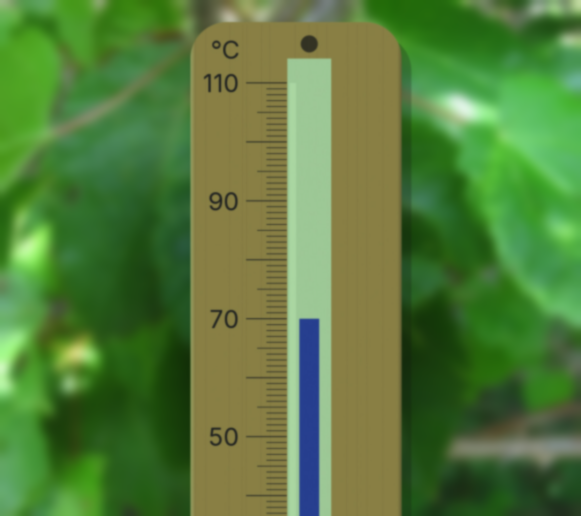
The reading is value=70 unit=°C
